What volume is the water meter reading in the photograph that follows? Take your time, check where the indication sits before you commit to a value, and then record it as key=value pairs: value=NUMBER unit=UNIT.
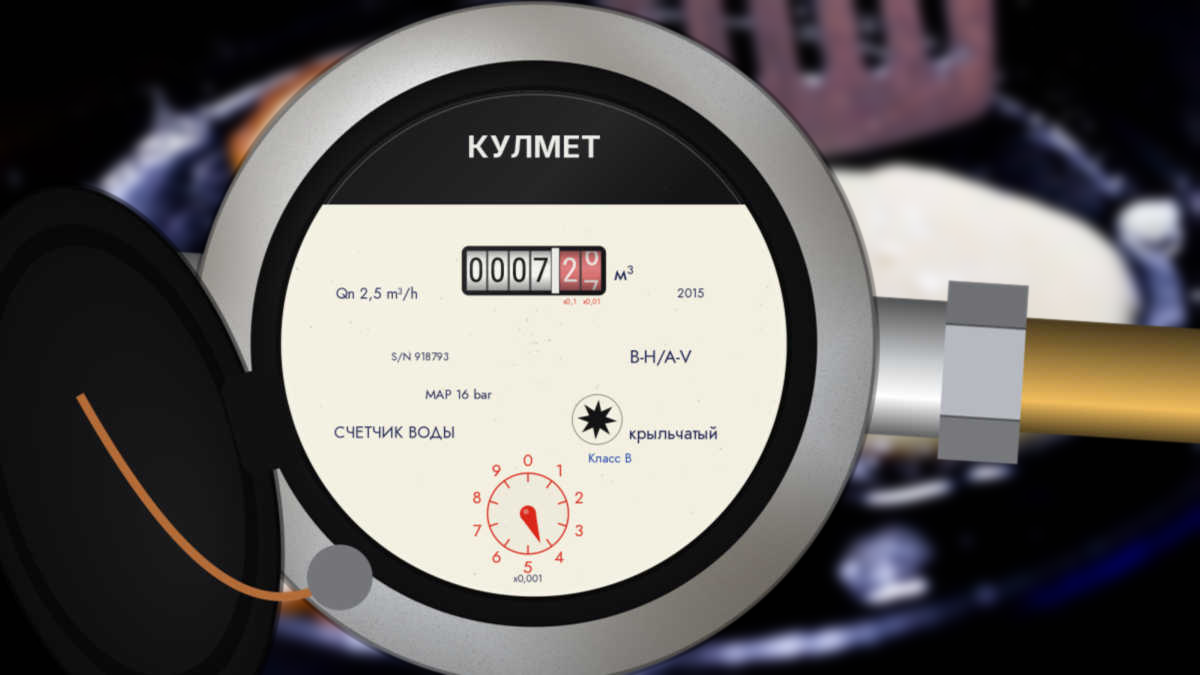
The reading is value=7.264 unit=m³
